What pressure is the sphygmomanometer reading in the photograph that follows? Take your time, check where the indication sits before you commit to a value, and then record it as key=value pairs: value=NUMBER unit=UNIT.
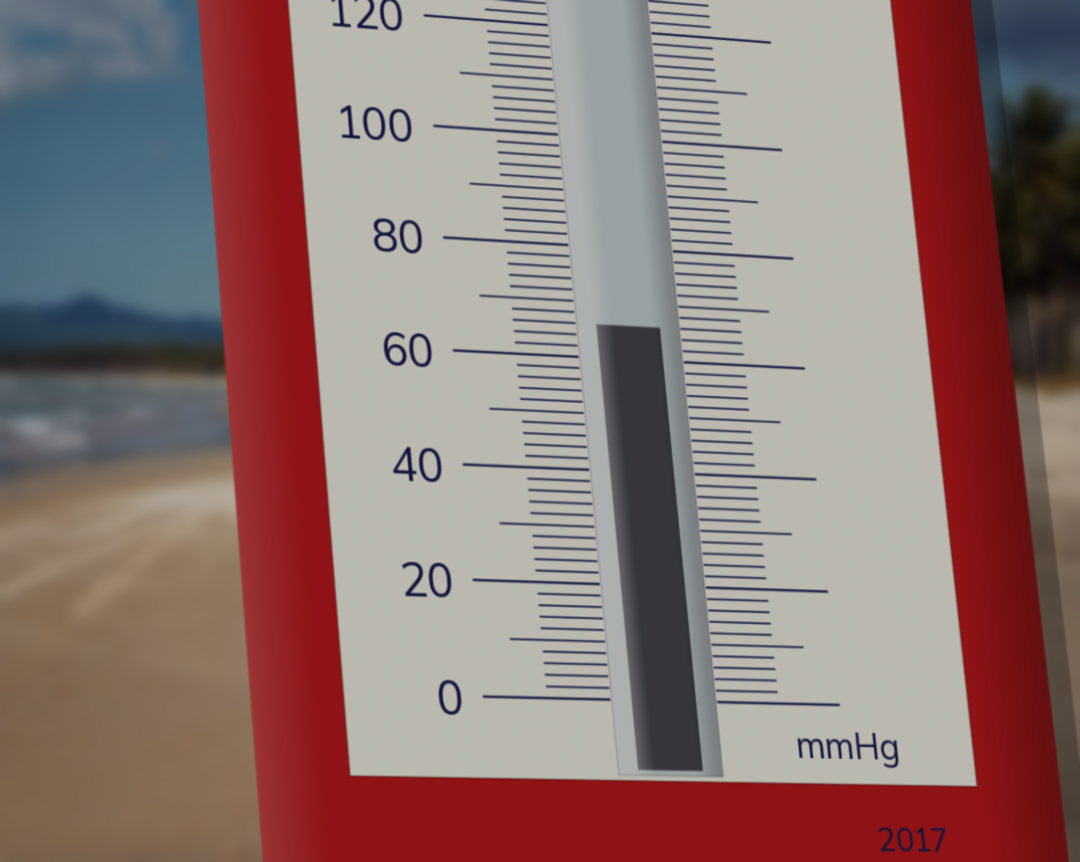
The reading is value=66 unit=mmHg
